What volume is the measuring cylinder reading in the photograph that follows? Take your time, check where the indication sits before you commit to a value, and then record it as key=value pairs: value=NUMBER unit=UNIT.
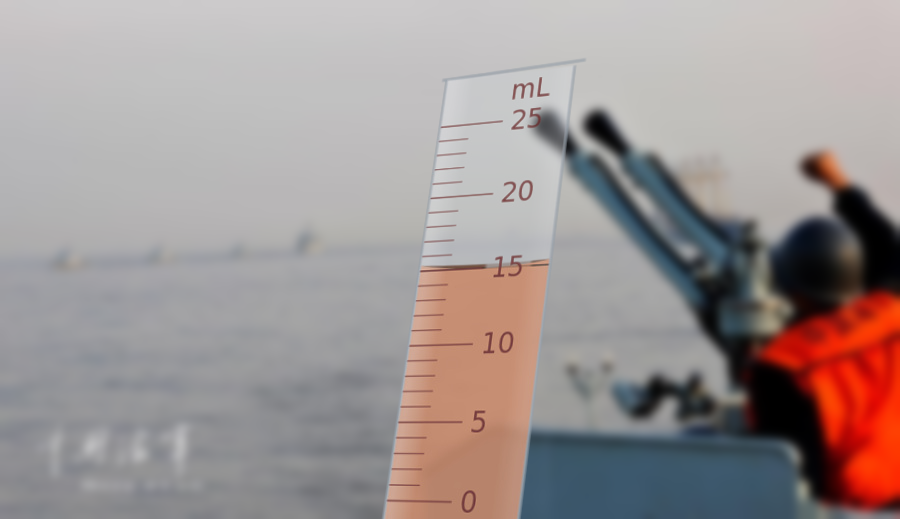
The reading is value=15 unit=mL
